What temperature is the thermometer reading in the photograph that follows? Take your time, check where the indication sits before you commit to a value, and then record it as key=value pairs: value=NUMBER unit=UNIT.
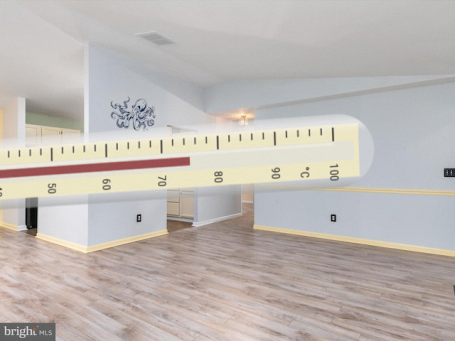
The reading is value=75 unit=°C
